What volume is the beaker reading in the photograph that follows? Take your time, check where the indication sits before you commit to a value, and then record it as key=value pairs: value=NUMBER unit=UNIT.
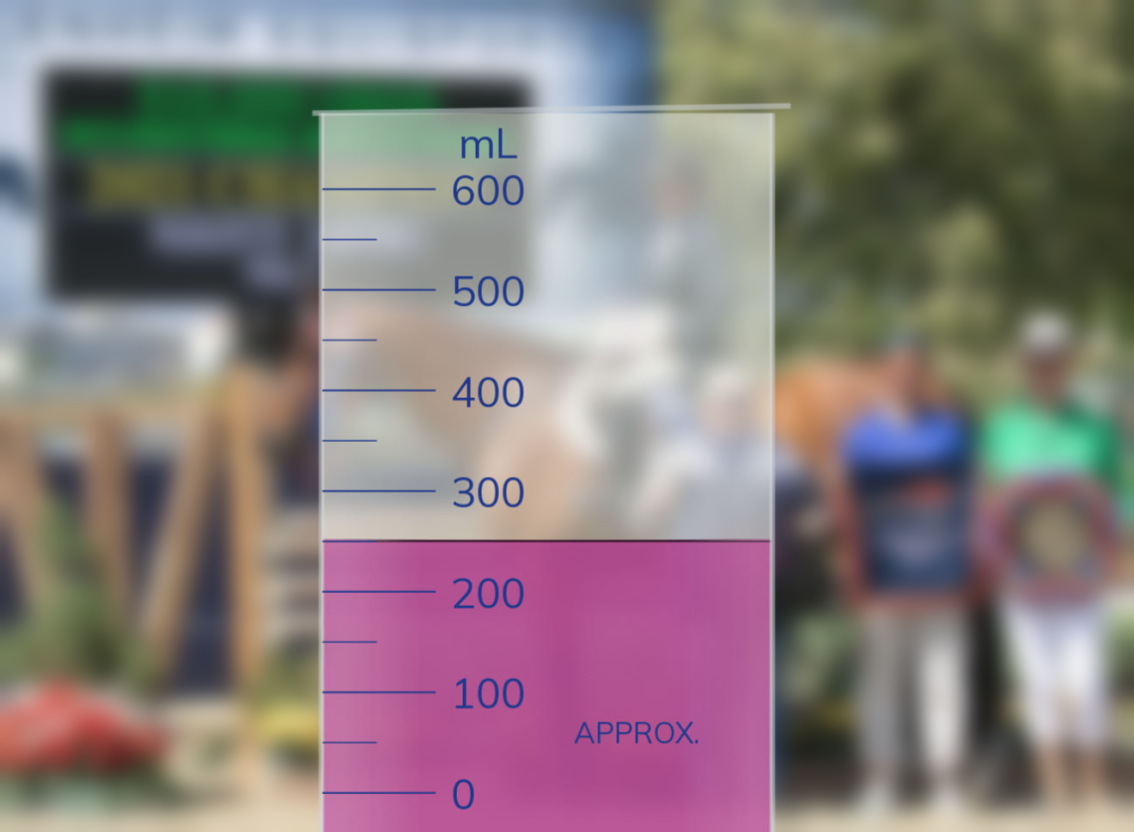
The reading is value=250 unit=mL
